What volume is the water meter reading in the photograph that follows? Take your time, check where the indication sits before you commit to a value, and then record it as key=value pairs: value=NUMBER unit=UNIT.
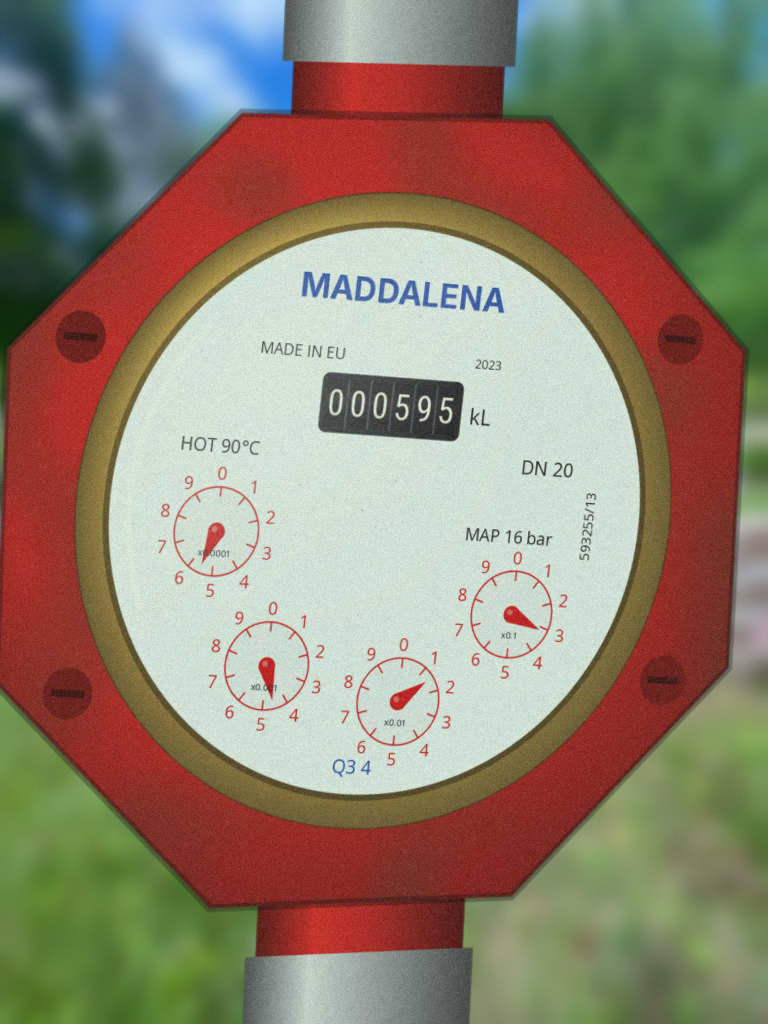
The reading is value=595.3145 unit=kL
